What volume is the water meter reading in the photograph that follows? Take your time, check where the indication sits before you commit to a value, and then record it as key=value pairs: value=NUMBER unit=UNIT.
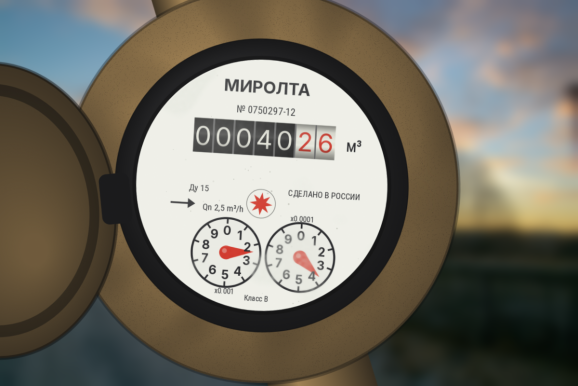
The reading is value=40.2623 unit=m³
